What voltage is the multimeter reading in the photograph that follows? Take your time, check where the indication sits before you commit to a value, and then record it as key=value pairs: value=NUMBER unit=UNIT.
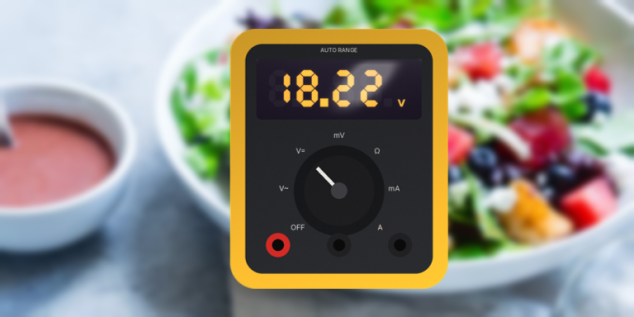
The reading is value=18.22 unit=V
